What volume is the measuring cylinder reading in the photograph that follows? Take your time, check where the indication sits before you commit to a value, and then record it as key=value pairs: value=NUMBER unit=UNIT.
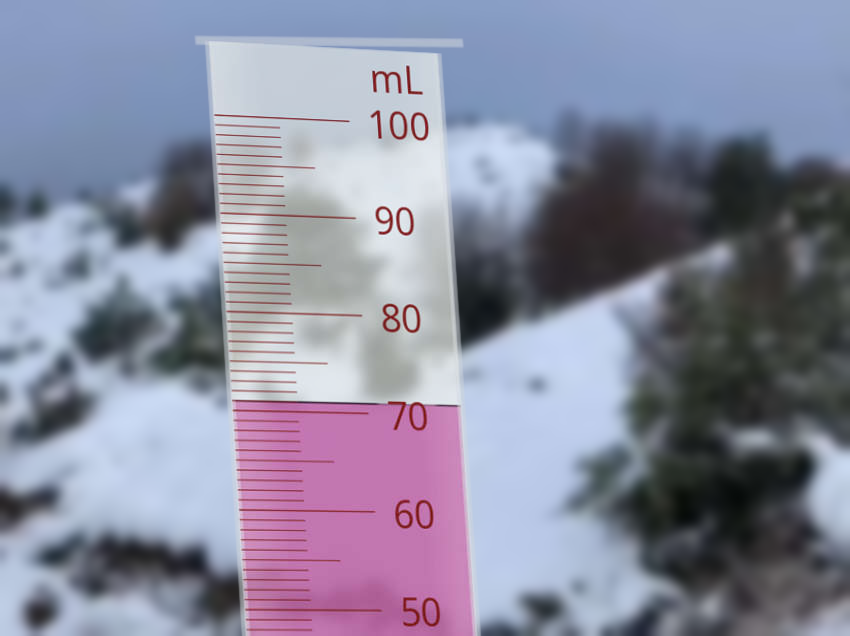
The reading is value=71 unit=mL
